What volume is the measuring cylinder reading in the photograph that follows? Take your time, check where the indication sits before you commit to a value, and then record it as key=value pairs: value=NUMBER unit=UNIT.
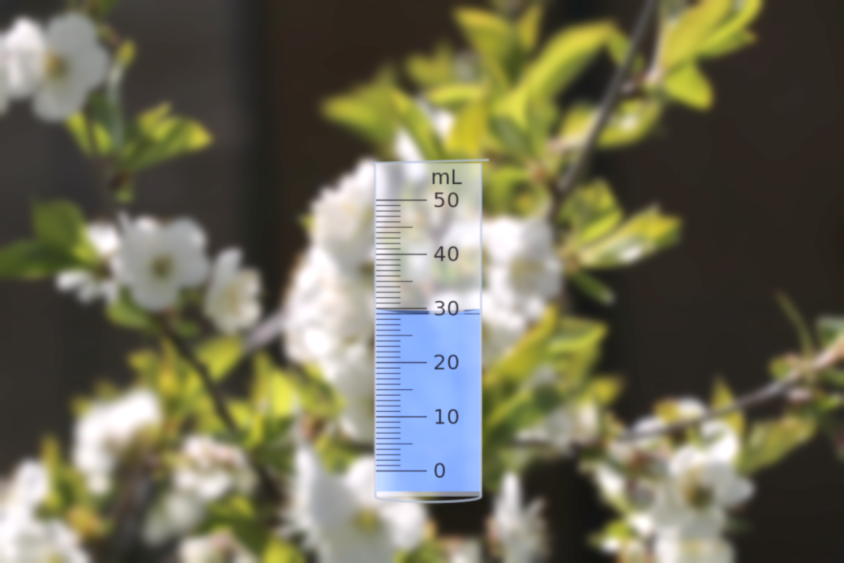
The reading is value=29 unit=mL
